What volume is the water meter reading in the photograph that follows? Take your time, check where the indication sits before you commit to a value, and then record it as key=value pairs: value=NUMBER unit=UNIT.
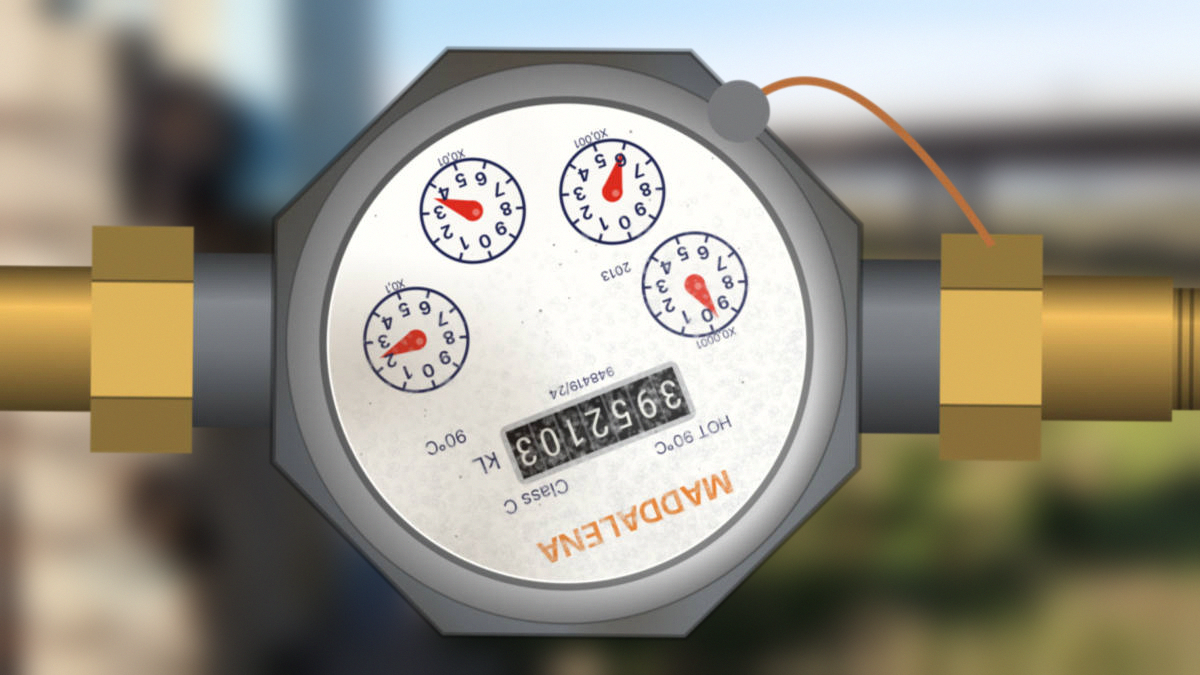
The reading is value=3952103.2359 unit=kL
